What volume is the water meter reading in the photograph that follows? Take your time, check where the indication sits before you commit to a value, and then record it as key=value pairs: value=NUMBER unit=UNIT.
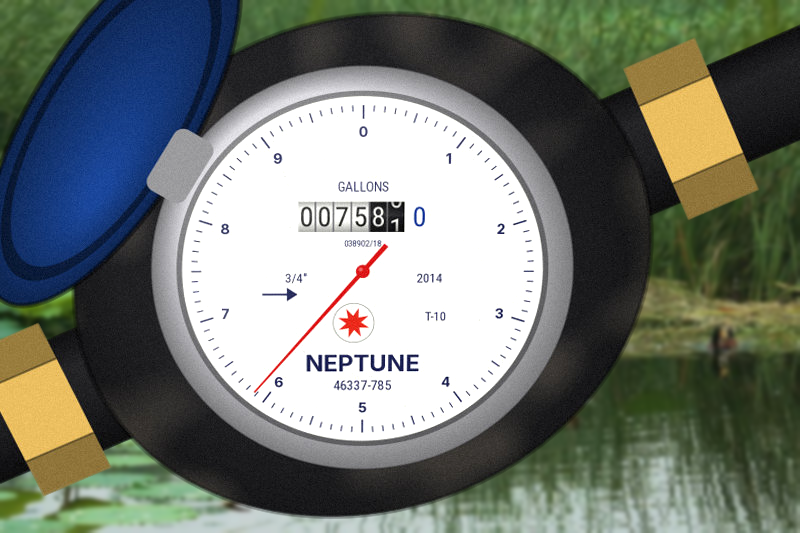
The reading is value=75806.1 unit=gal
